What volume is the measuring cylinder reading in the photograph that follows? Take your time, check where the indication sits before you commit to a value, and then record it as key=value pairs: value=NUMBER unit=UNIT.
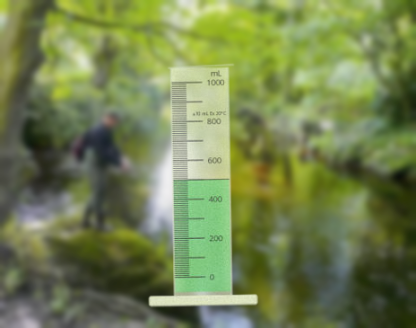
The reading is value=500 unit=mL
